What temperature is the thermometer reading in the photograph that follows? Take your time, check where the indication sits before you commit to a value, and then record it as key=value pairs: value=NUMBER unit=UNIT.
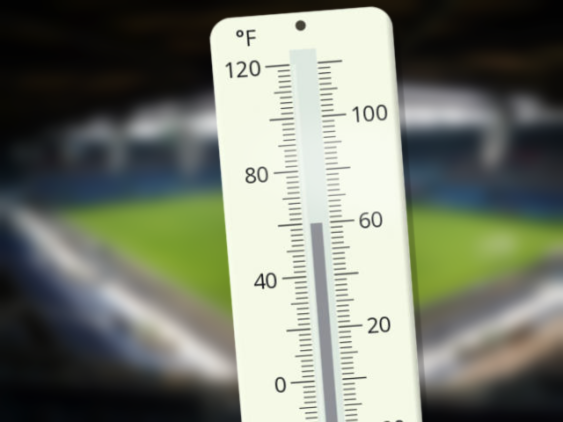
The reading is value=60 unit=°F
